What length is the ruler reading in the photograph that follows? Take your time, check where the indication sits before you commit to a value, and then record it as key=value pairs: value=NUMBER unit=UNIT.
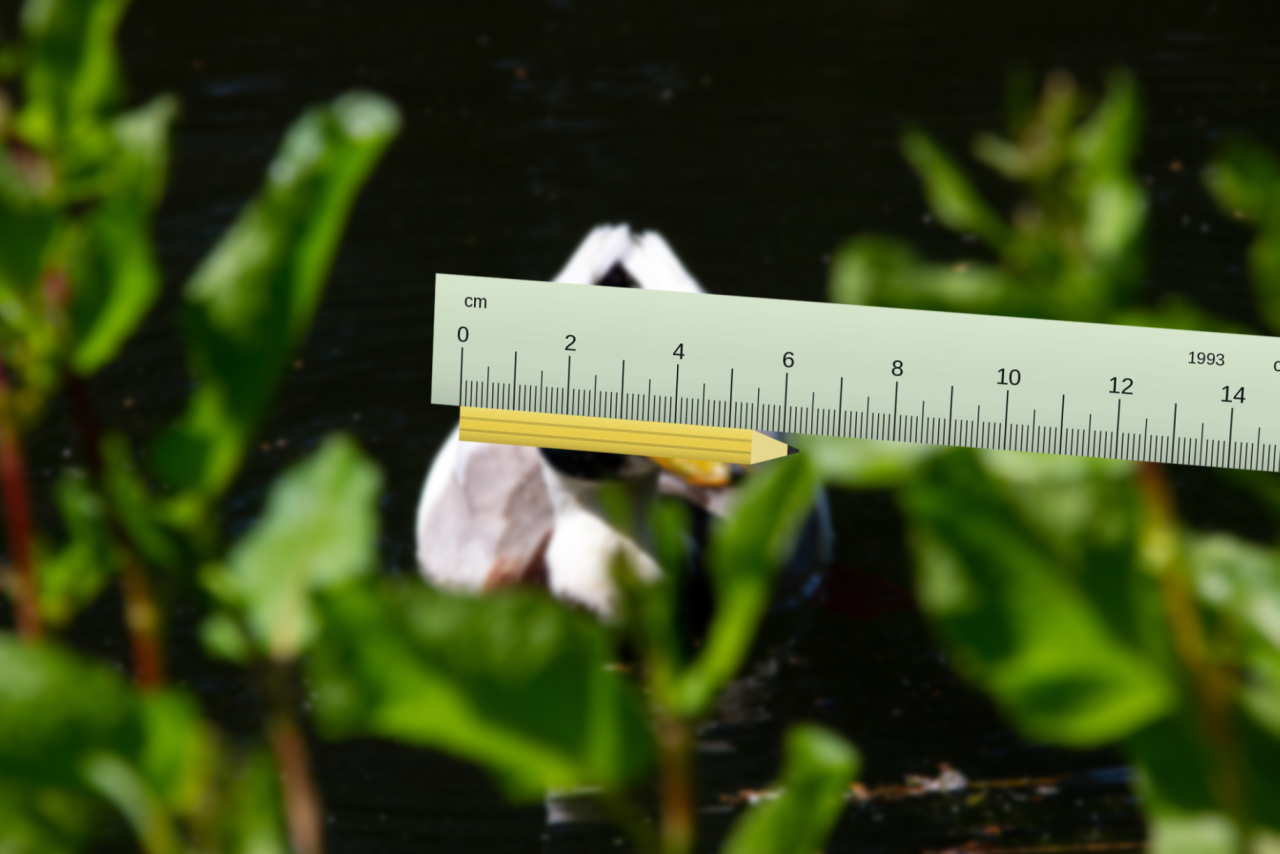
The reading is value=6.3 unit=cm
